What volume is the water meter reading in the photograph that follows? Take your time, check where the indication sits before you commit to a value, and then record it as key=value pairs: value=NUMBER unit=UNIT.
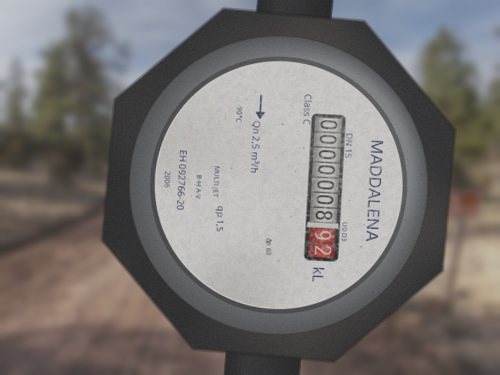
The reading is value=8.92 unit=kL
